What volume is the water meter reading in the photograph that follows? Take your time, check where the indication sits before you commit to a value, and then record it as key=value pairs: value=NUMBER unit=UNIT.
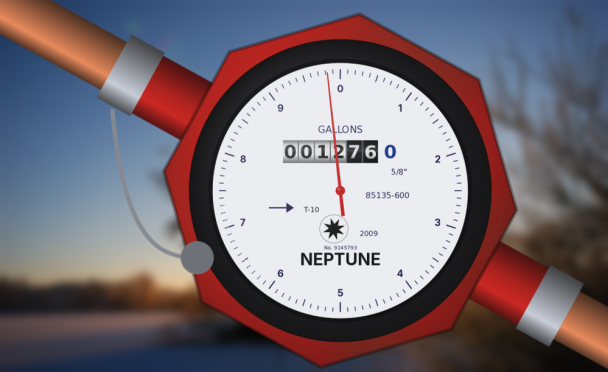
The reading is value=12759.8 unit=gal
